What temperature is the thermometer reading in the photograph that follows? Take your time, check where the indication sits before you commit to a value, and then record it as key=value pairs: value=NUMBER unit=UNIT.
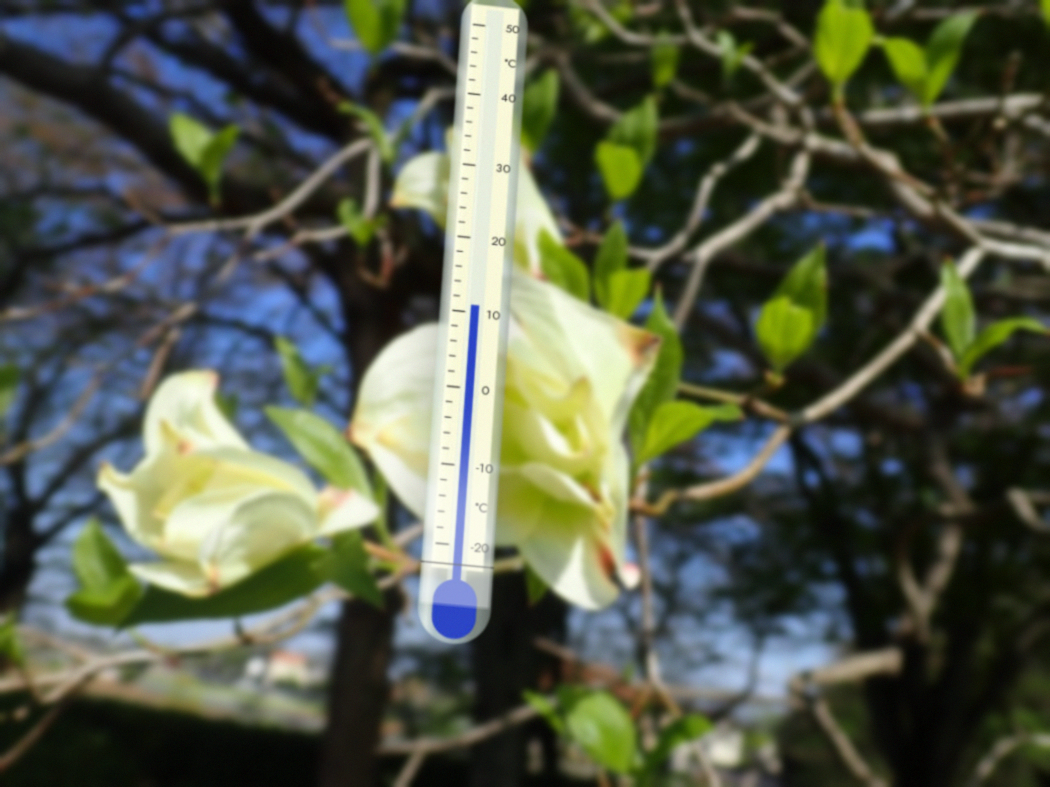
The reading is value=11 unit=°C
